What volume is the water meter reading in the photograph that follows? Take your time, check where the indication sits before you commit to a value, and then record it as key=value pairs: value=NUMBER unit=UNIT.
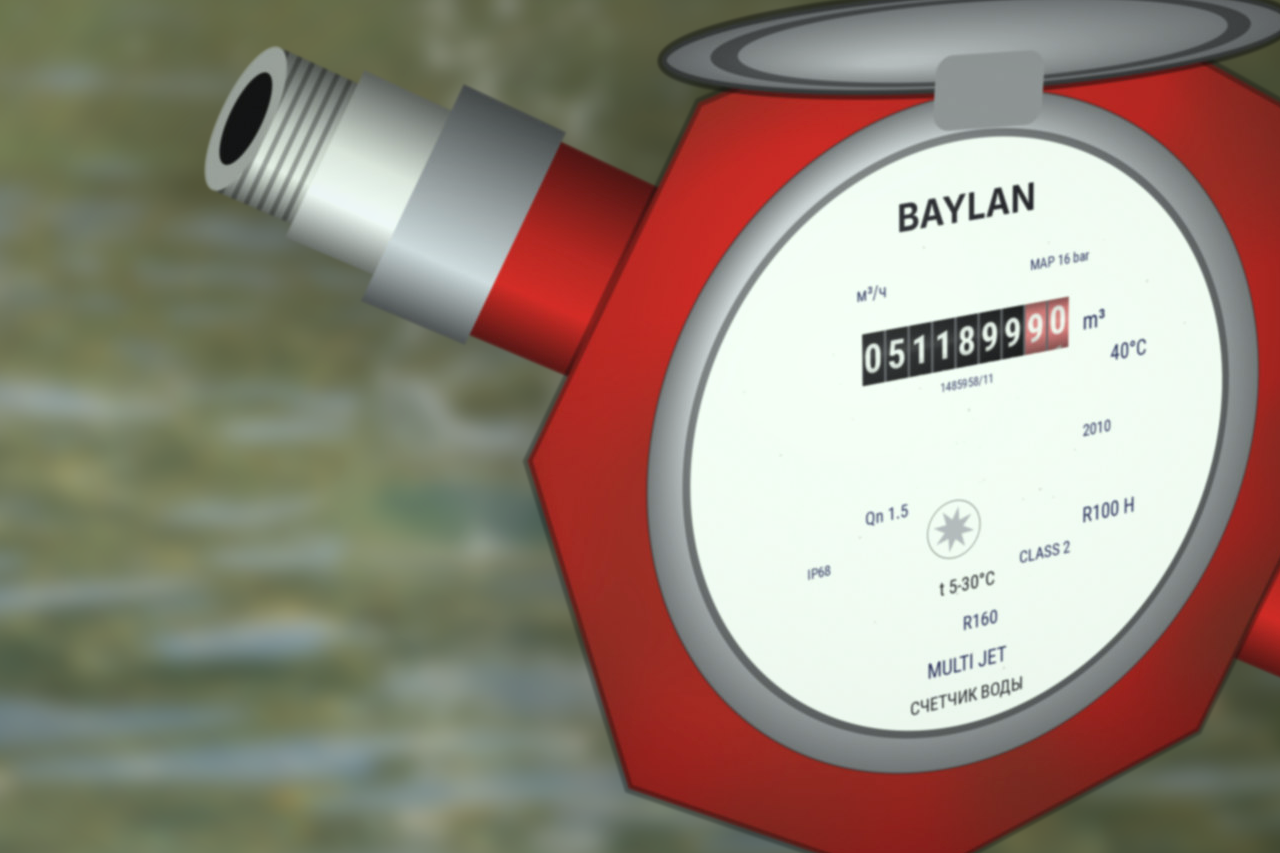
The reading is value=511899.90 unit=m³
